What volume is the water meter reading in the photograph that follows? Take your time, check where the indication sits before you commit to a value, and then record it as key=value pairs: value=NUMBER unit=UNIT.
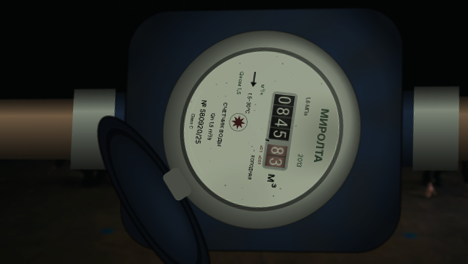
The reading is value=845.83 unit=m³
